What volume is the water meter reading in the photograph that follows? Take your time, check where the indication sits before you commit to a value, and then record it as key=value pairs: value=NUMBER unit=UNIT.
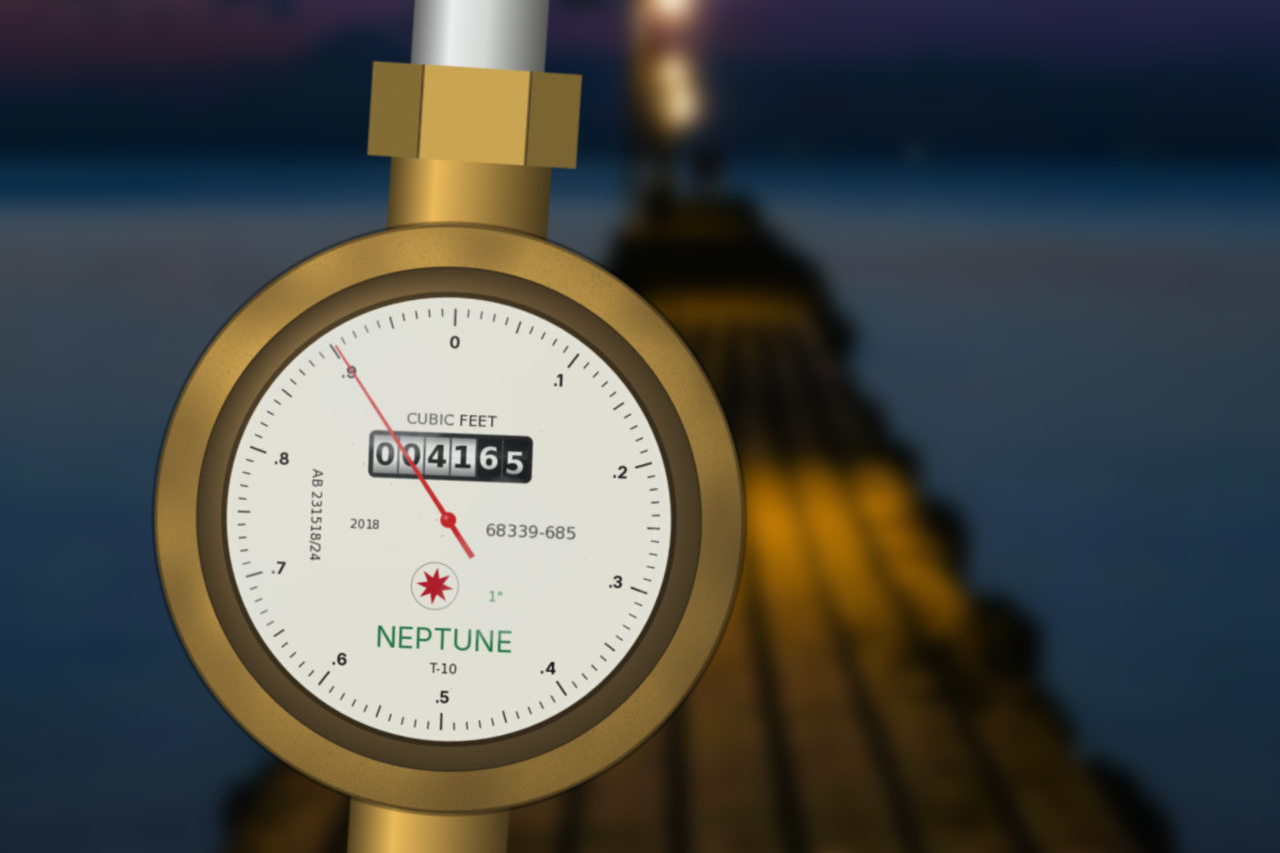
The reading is value=4164.90 unit=ft³
